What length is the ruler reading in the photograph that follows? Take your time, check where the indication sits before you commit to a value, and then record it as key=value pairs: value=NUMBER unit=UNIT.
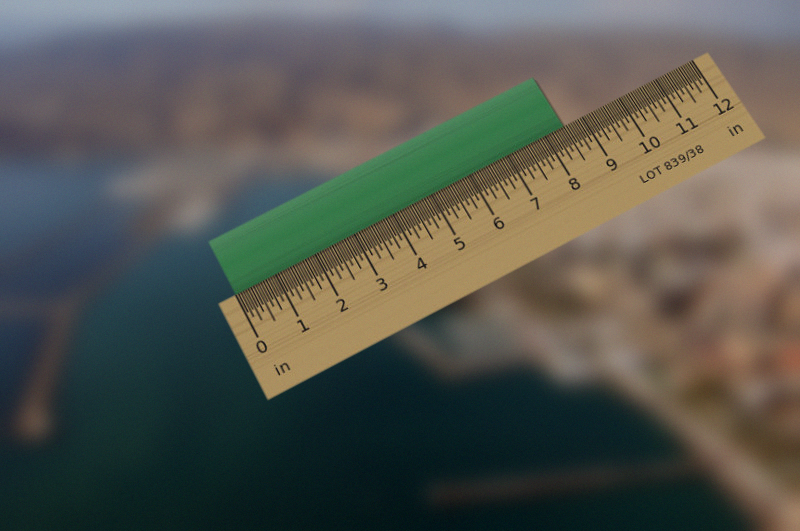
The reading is value=8.5 unit=in
